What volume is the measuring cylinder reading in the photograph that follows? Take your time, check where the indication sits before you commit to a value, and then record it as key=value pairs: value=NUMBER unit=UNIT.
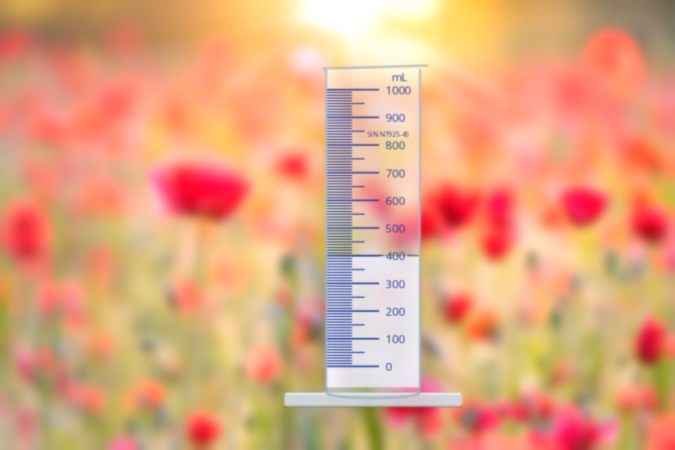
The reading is value=400 unit=mL
